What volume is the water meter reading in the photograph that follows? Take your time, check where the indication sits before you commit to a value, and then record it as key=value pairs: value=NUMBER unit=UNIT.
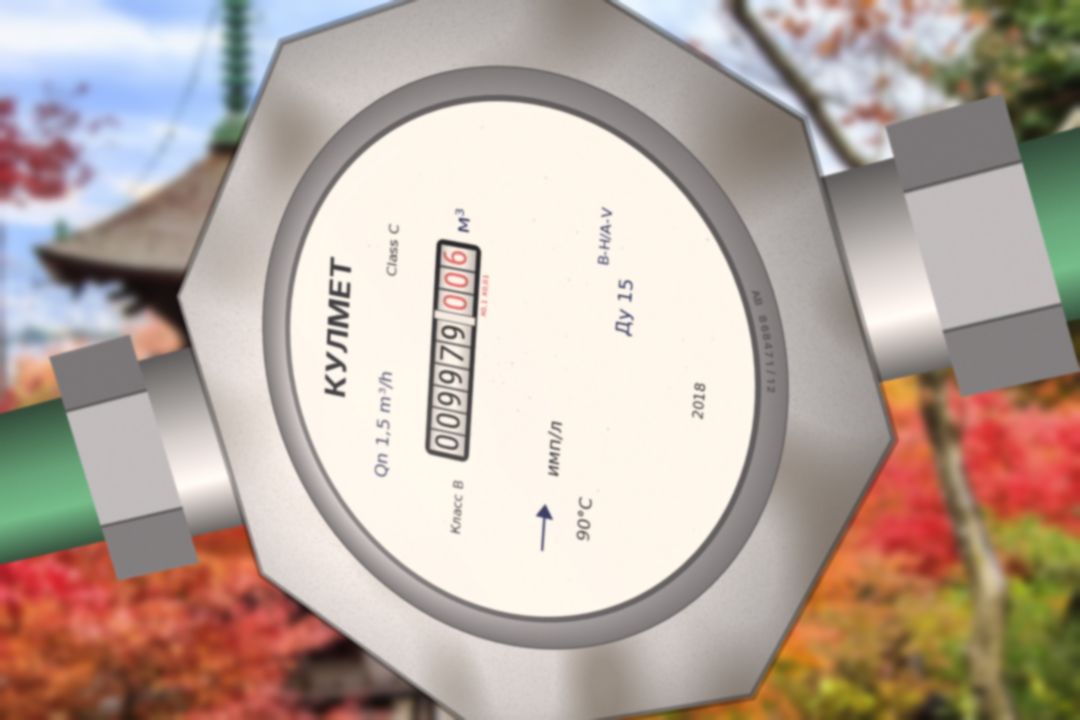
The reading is value=9979.006 unit=m³
